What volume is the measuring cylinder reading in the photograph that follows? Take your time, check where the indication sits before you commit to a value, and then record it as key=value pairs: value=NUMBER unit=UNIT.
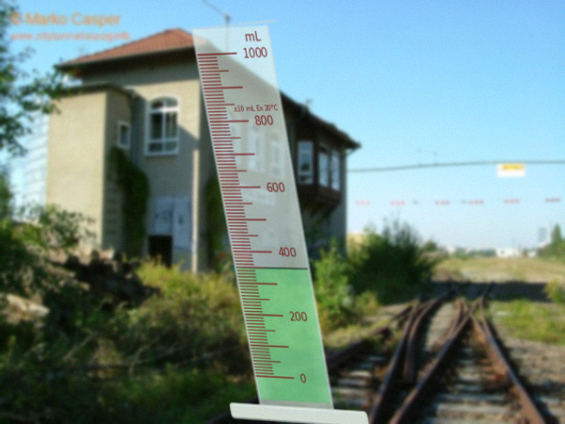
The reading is value=350 unit=mL
